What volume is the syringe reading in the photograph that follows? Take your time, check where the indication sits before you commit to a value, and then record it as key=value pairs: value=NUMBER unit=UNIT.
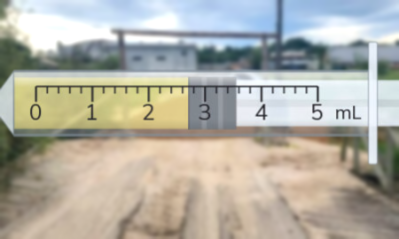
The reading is value=2.7 unit=mL
